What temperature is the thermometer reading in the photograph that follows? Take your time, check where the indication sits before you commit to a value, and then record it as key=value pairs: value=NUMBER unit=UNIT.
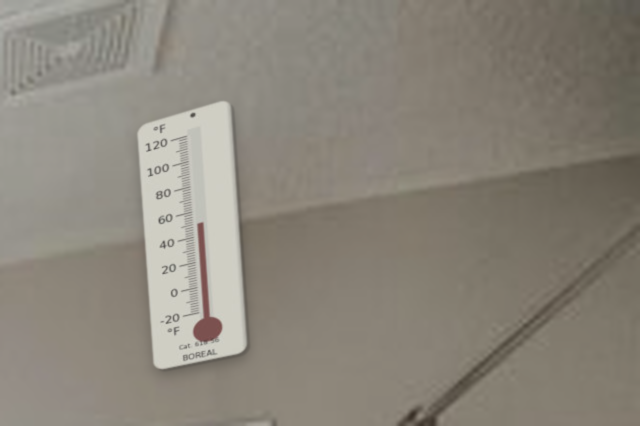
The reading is value=50 unit=°F
